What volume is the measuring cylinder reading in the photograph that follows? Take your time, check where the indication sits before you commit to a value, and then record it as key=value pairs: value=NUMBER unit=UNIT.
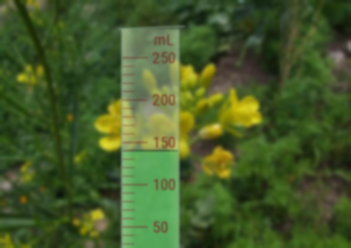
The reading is value=140 unit=mL
